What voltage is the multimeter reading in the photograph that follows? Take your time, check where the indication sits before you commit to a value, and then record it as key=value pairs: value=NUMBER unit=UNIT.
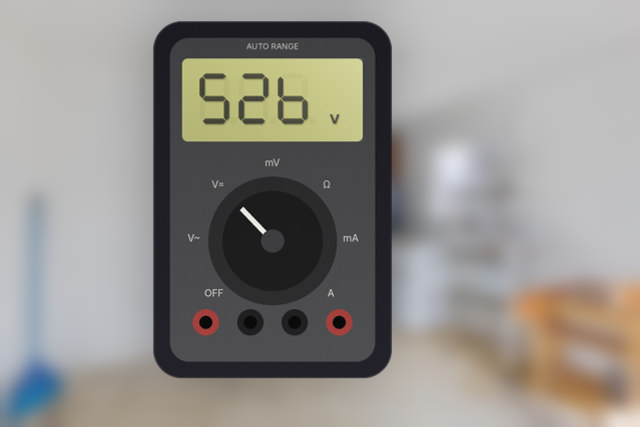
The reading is value=526 unit=V
